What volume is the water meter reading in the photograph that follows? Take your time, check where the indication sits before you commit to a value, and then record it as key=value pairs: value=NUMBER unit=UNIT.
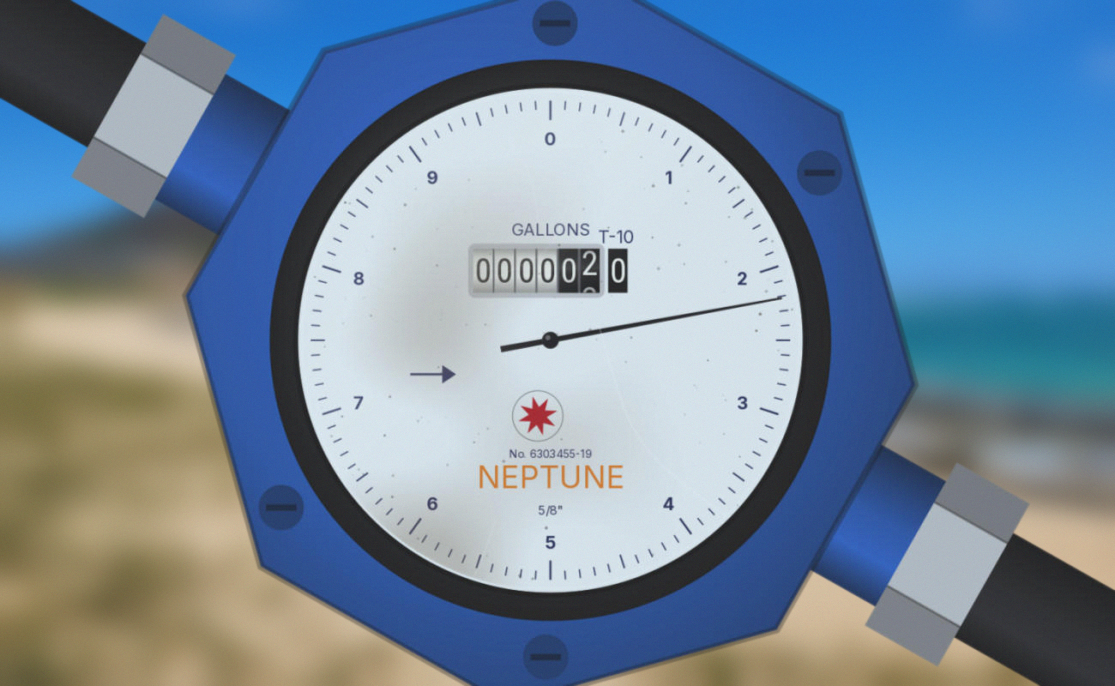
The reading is value=22.2 unit=gal
